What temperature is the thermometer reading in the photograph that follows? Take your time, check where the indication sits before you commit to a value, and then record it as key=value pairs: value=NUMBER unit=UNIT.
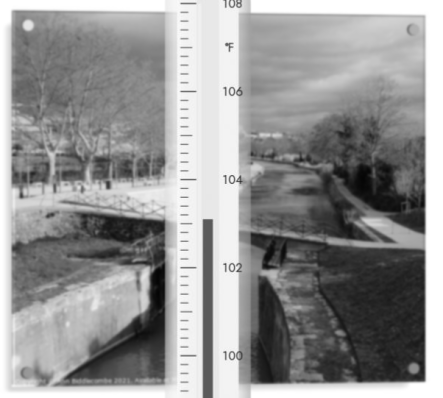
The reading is value=103.1 unit=°F
